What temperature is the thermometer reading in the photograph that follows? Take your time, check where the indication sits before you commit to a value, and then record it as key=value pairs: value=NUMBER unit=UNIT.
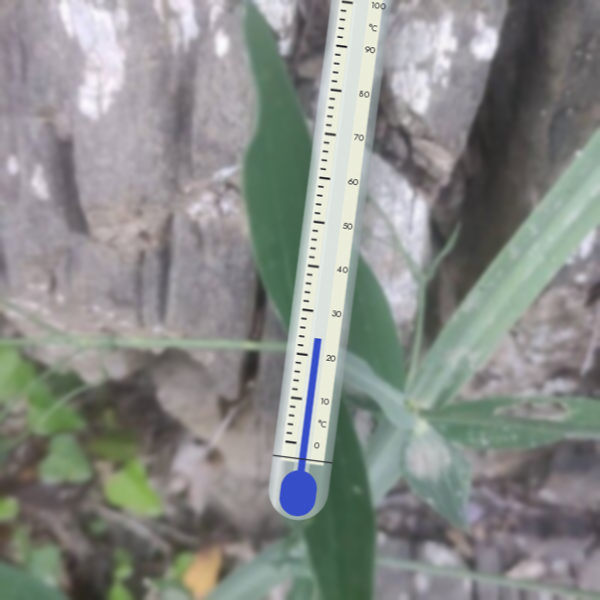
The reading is value=24 unit=°C
